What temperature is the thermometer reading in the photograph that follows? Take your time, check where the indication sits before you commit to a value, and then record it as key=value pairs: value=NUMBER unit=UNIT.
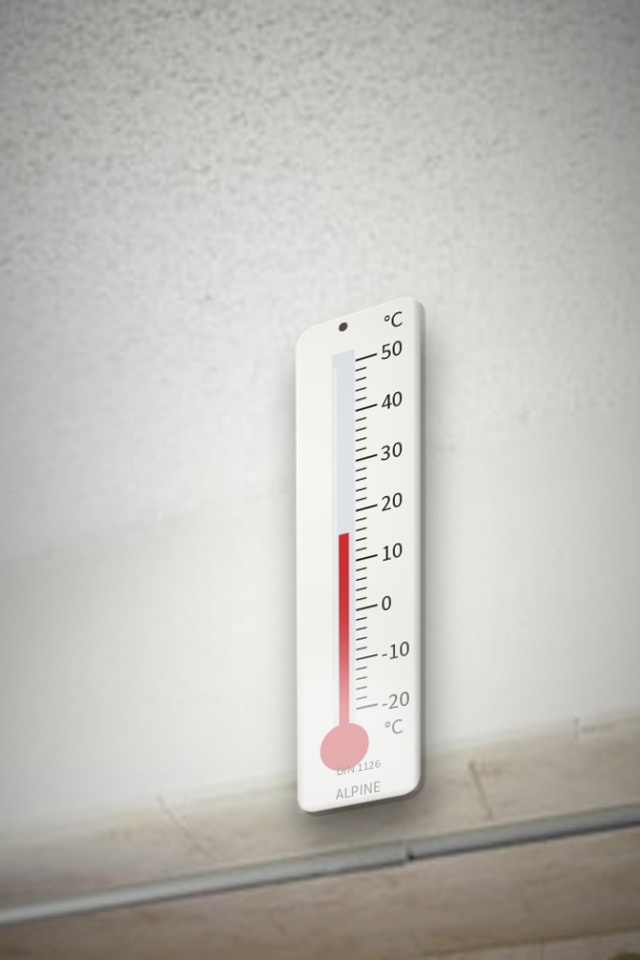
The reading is value=16 unit=°C
